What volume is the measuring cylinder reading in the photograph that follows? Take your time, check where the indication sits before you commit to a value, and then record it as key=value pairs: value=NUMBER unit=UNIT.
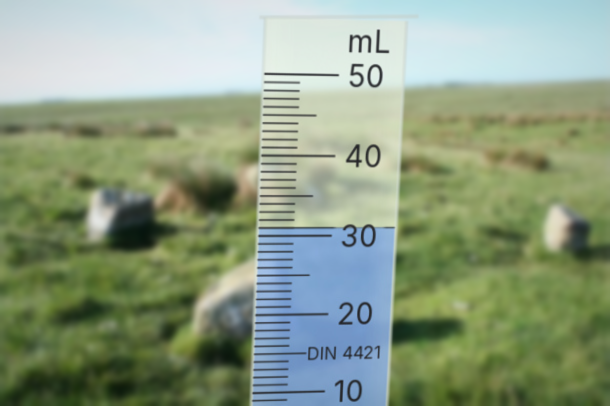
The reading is value=31 unit=mL
